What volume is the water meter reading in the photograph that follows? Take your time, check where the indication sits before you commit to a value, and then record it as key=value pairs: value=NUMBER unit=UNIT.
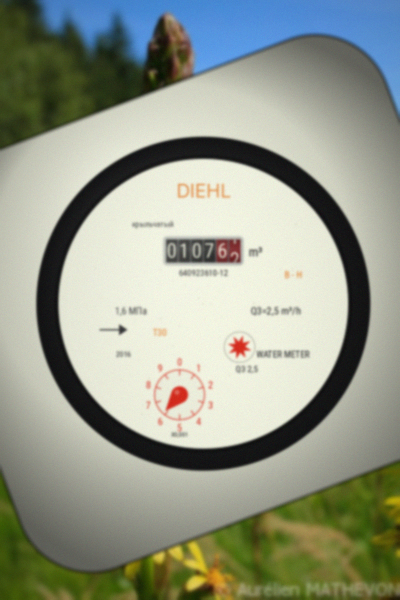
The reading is value=107.616 unit=m³
